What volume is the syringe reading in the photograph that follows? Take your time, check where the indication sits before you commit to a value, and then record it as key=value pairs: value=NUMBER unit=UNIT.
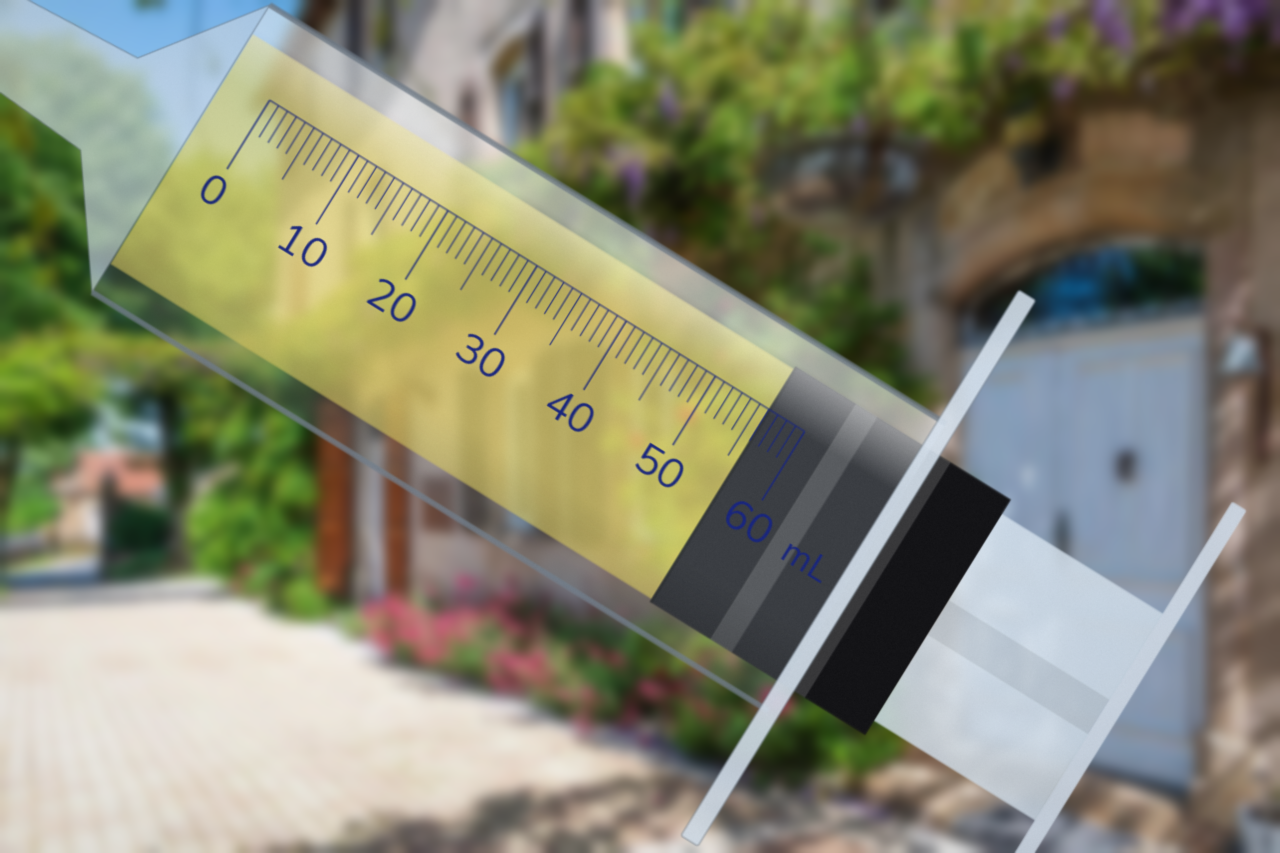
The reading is value=56 unit=mL
